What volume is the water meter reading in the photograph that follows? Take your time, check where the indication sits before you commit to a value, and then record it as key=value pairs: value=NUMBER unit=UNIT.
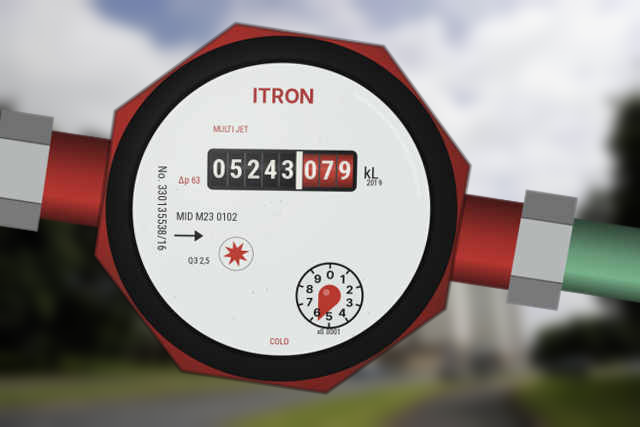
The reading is value=5243.0795 unit=kL
